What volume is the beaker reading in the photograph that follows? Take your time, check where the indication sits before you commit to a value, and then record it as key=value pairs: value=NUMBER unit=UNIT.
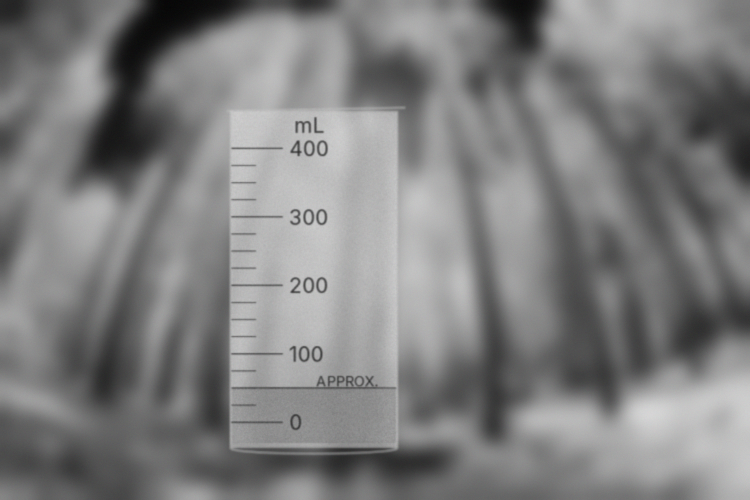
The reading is value=50 unit=mL
